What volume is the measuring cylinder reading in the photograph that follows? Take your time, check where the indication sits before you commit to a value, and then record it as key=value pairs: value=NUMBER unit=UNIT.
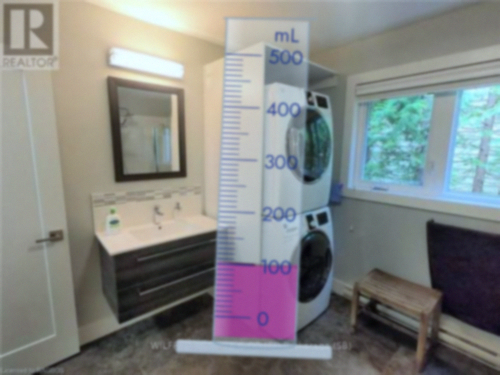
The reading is value=100 unit=mL
